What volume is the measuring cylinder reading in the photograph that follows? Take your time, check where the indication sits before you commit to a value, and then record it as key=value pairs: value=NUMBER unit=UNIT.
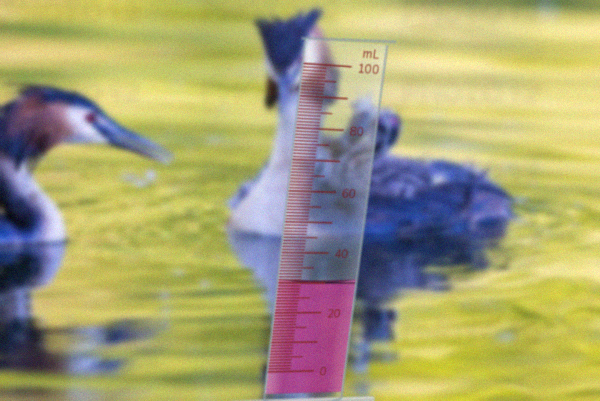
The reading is value=30 unit=mL
